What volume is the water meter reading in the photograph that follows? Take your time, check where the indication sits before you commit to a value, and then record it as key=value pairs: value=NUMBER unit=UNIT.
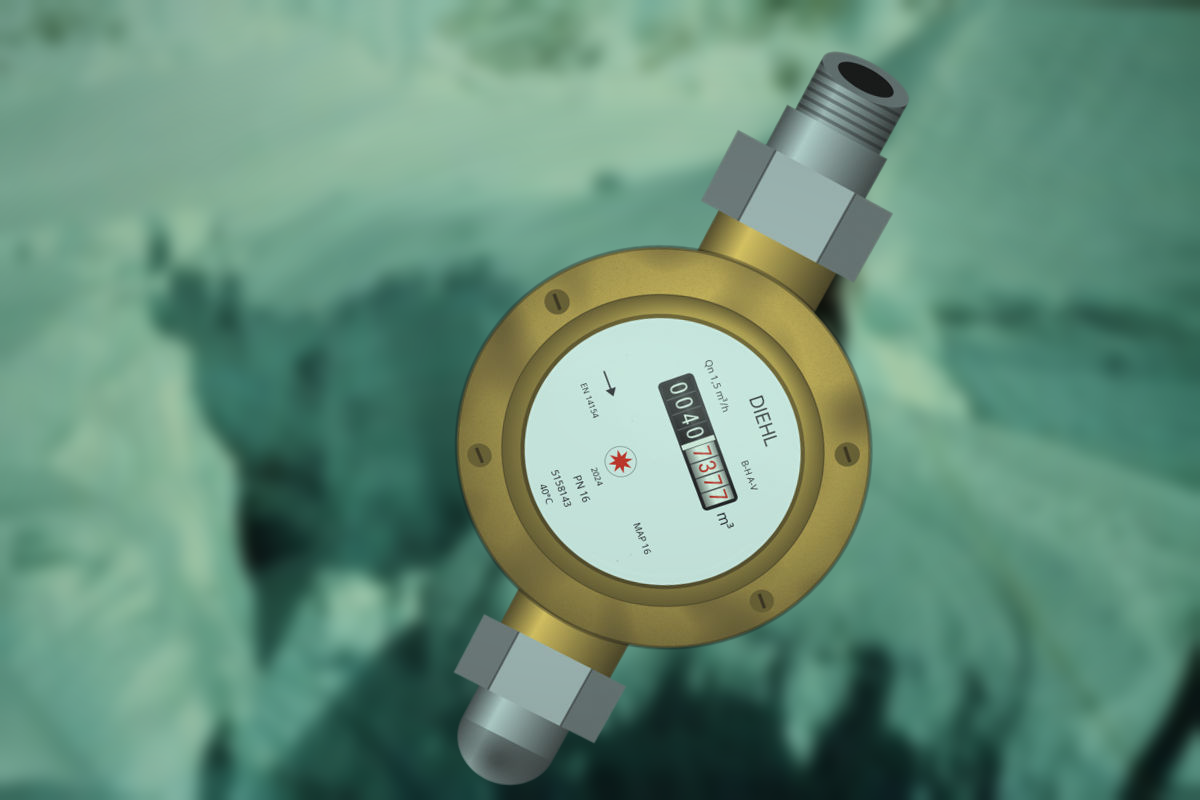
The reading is value=40.7377 unit=m³
